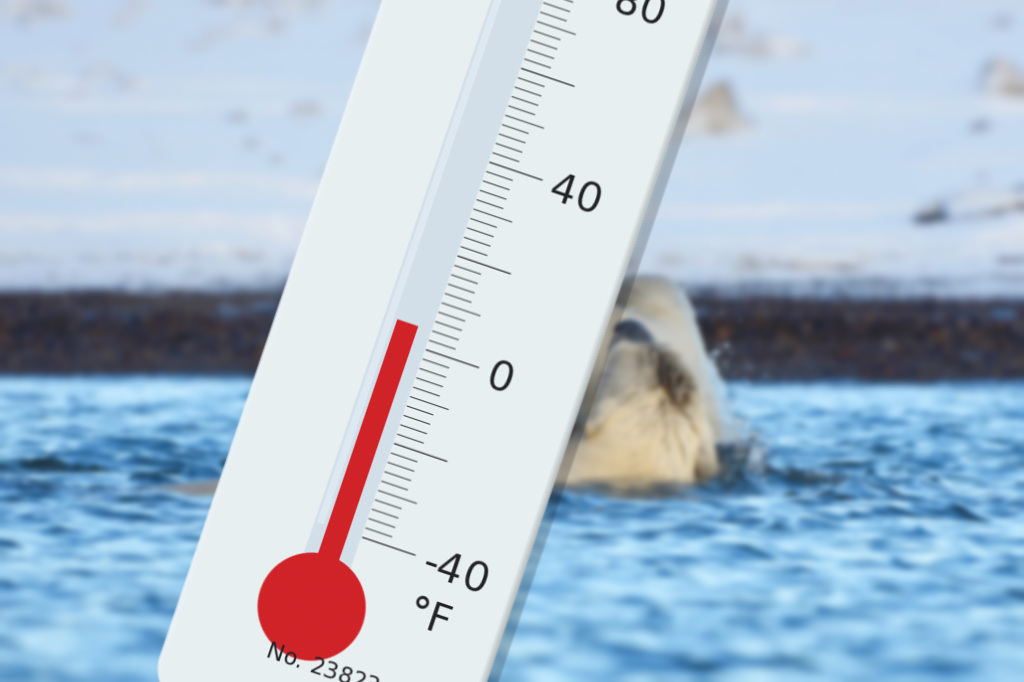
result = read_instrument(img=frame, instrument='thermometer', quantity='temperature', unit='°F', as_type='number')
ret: 4 °F
